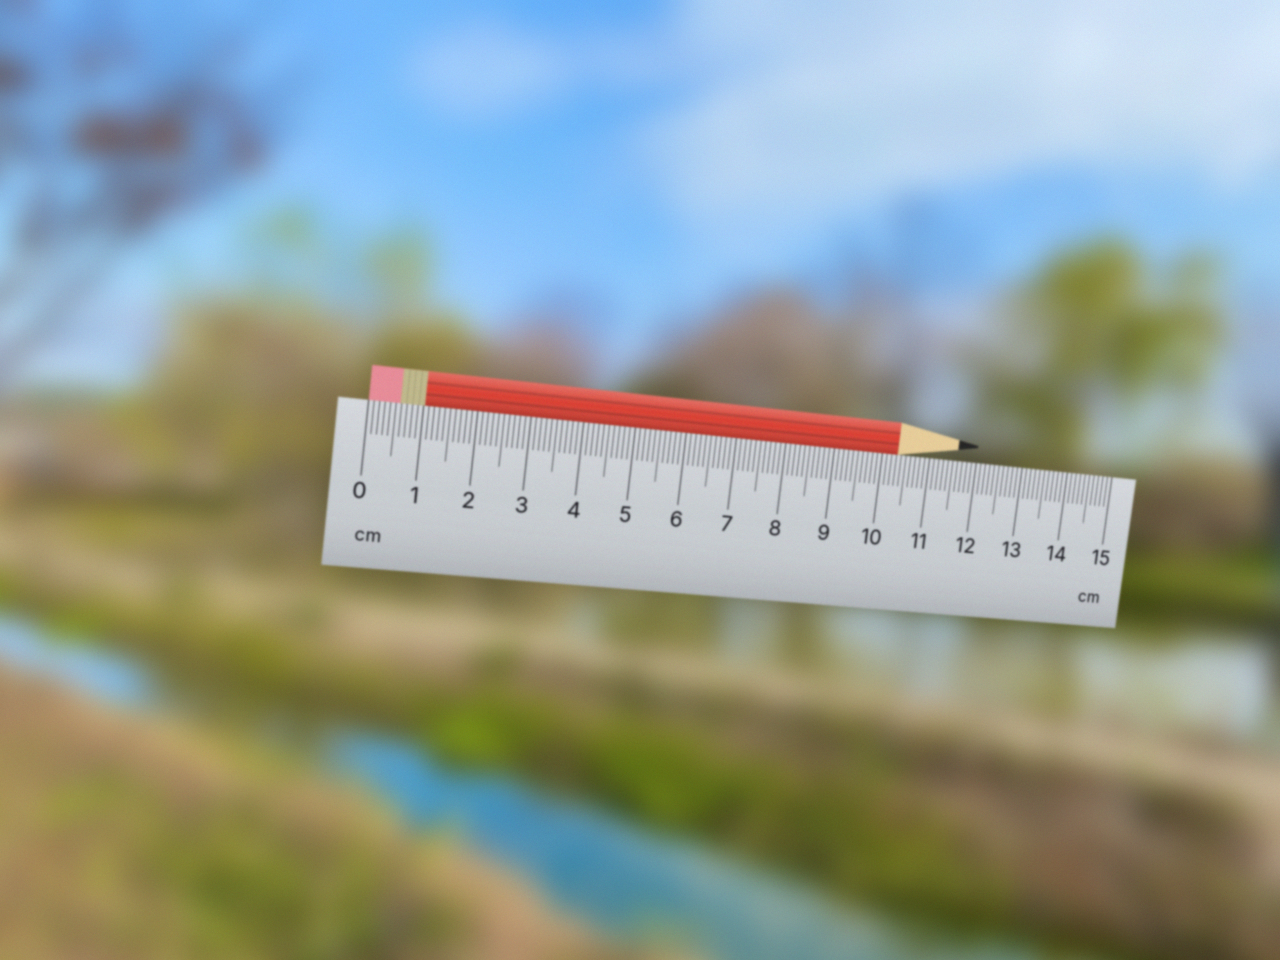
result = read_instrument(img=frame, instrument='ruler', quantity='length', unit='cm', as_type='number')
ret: 12 cm
